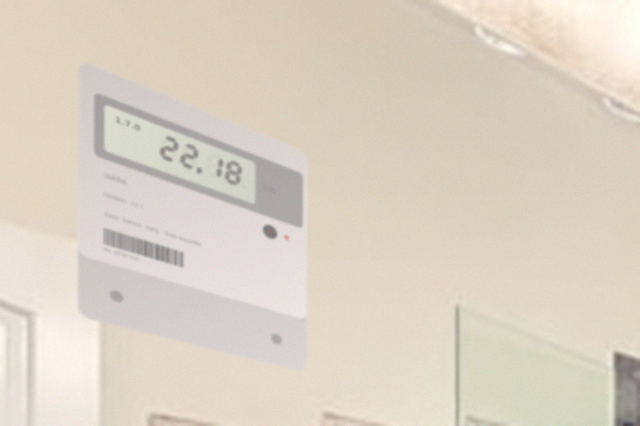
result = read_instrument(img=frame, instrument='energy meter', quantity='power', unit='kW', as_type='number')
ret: 22.18 kW
